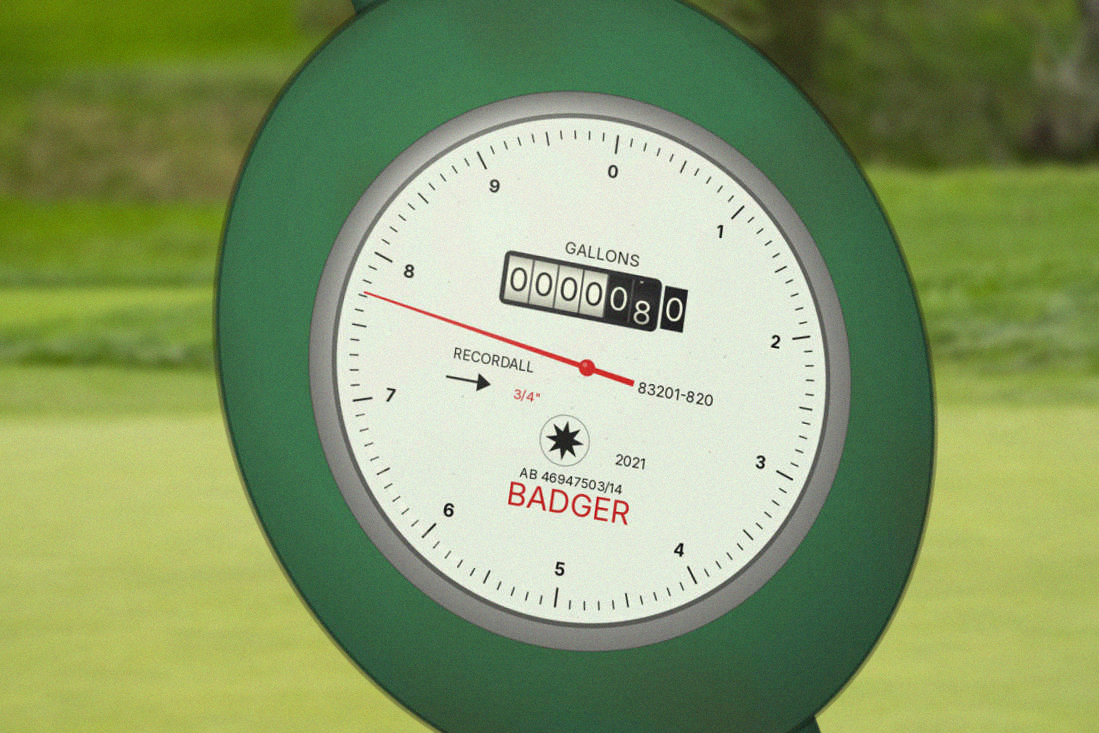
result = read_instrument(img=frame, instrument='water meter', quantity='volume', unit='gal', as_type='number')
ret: 77.7 gal
